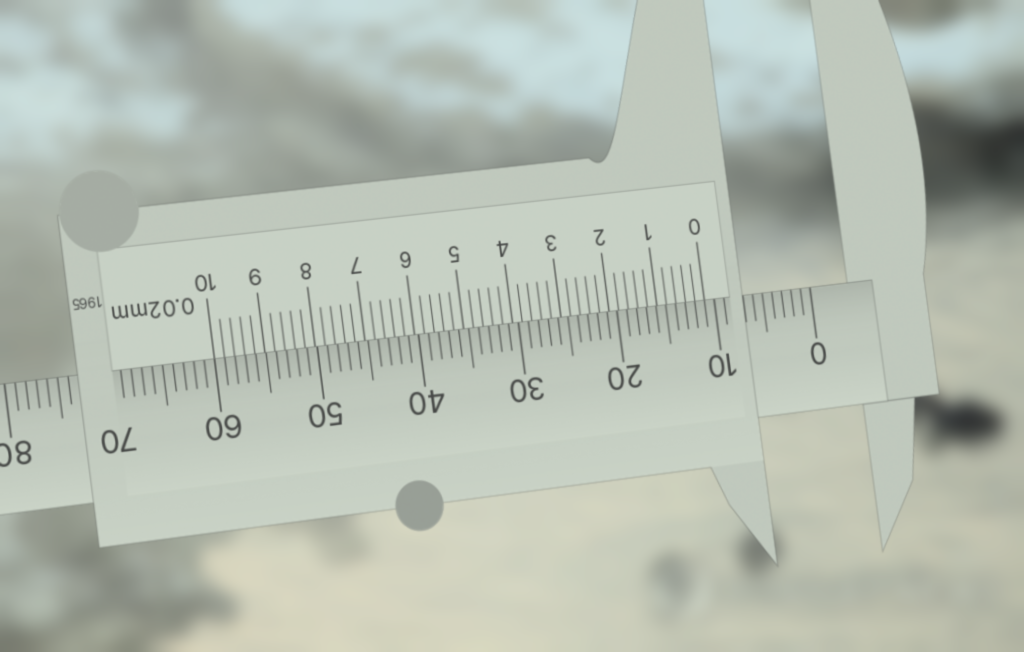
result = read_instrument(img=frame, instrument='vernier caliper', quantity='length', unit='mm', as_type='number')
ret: 11.0 mm
